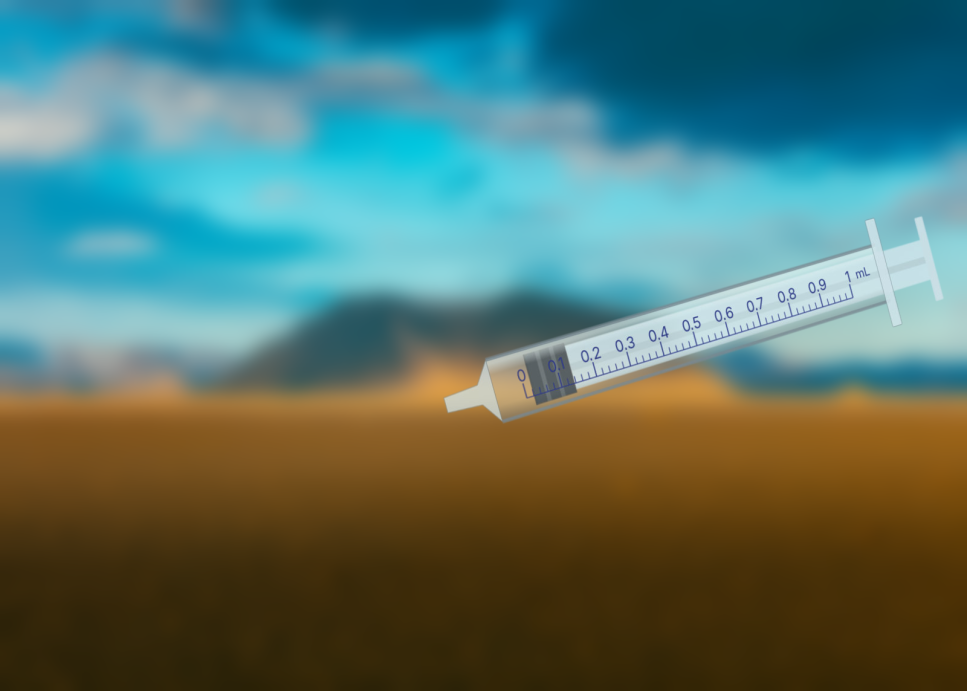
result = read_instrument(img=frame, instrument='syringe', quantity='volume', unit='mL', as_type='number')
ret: 0.02 mL
